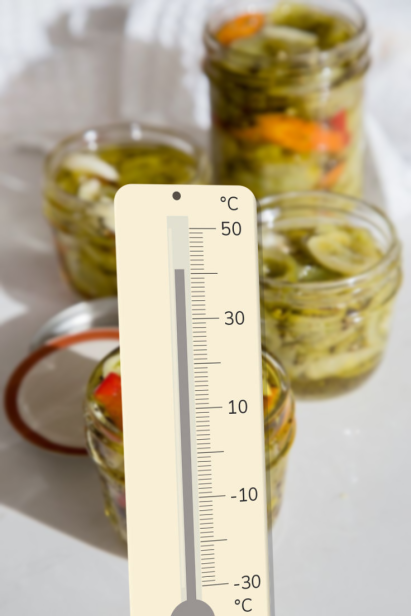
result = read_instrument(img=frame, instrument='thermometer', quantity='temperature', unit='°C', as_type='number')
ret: 41 °C
